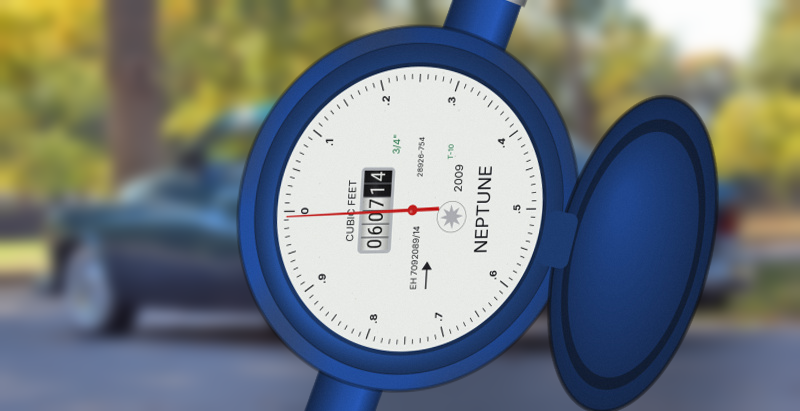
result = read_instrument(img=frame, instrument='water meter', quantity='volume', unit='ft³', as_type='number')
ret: 60713.99 ft³
